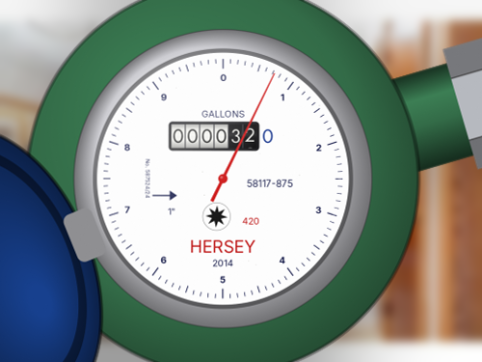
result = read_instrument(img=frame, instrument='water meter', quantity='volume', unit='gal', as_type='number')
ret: 320.7 gal
